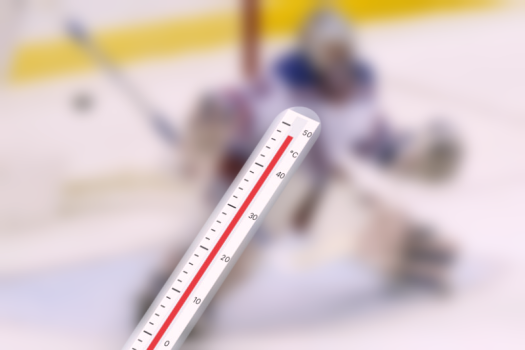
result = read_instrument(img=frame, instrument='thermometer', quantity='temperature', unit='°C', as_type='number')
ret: 48 °C
